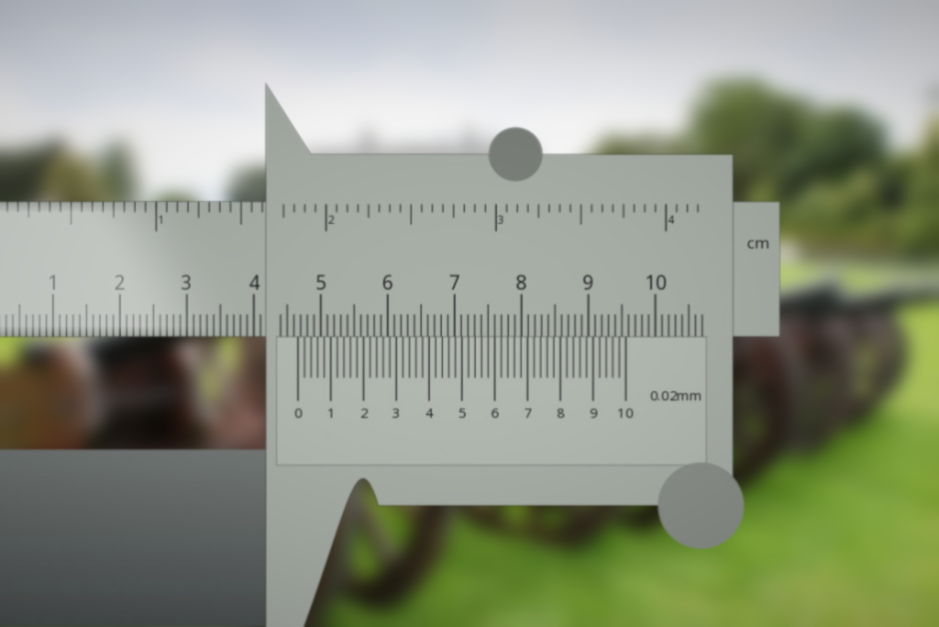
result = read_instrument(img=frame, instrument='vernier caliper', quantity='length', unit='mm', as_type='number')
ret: 46.6 mm
